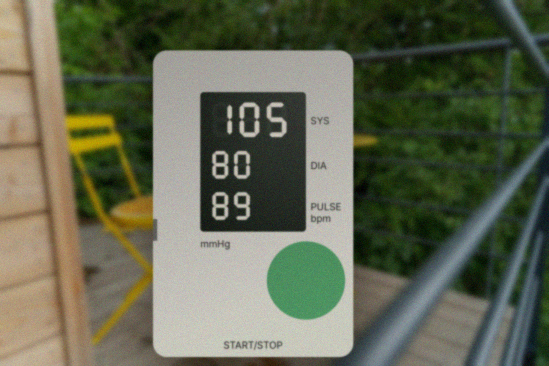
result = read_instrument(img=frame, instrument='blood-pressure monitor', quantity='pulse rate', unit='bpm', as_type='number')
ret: 89 bpm
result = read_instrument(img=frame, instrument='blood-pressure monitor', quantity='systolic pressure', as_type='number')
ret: 105 mmHg
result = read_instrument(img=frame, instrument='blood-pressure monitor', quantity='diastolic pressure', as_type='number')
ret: 80 mmHg
